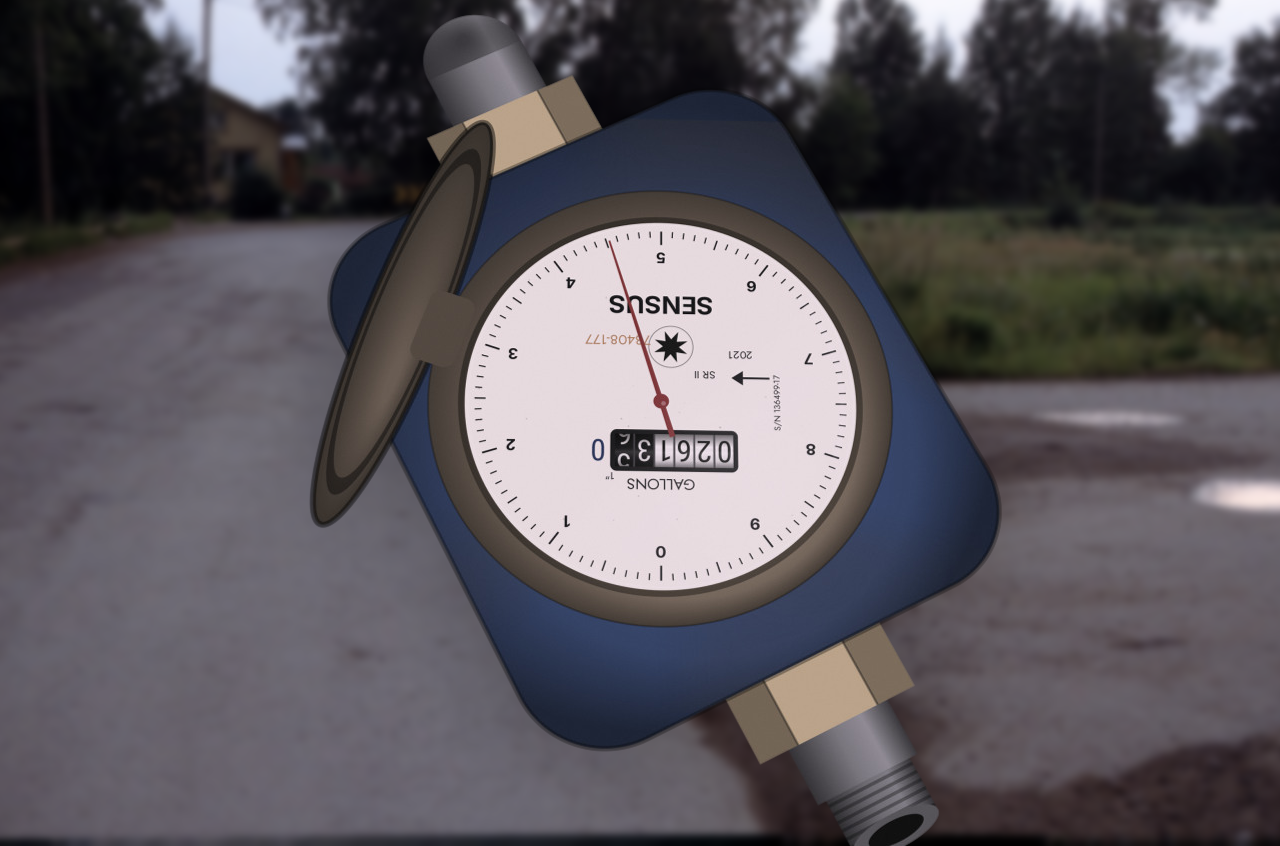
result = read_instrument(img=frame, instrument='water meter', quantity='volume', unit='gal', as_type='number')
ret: 261354.5 gal
